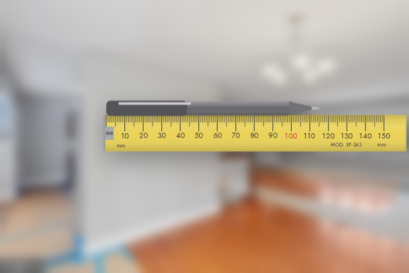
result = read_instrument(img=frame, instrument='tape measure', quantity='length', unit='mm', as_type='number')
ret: 115 mm
